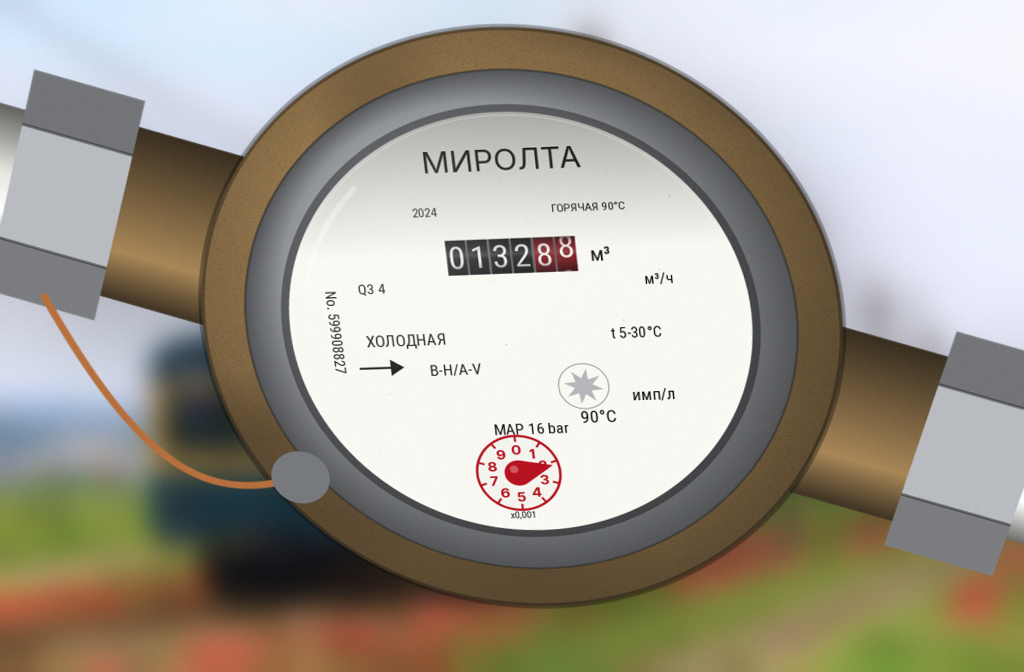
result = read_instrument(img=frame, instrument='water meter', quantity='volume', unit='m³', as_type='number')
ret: 132.882 m³
